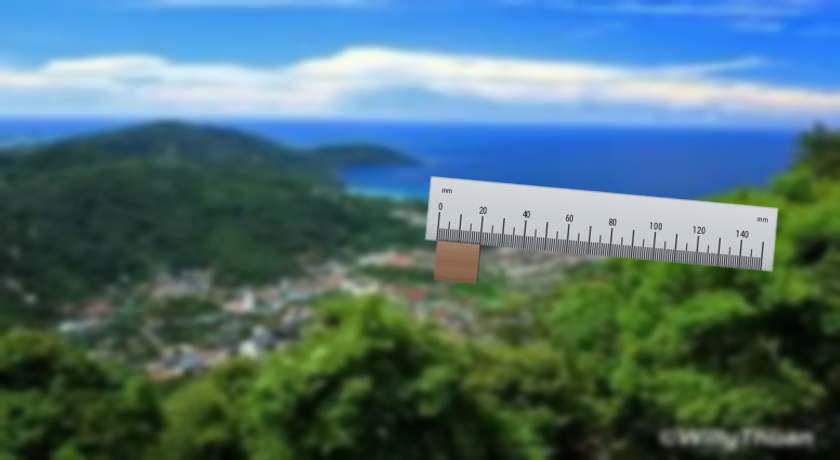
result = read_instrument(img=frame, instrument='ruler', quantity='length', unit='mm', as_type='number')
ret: 20 mm
